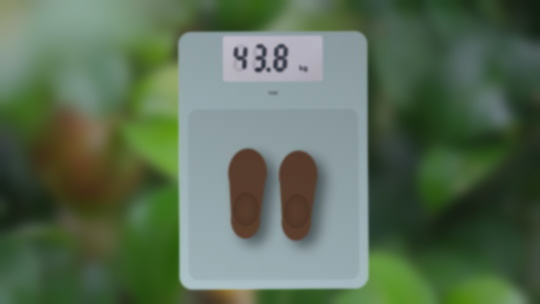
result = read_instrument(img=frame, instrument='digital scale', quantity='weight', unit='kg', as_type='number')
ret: 43.8 kg
